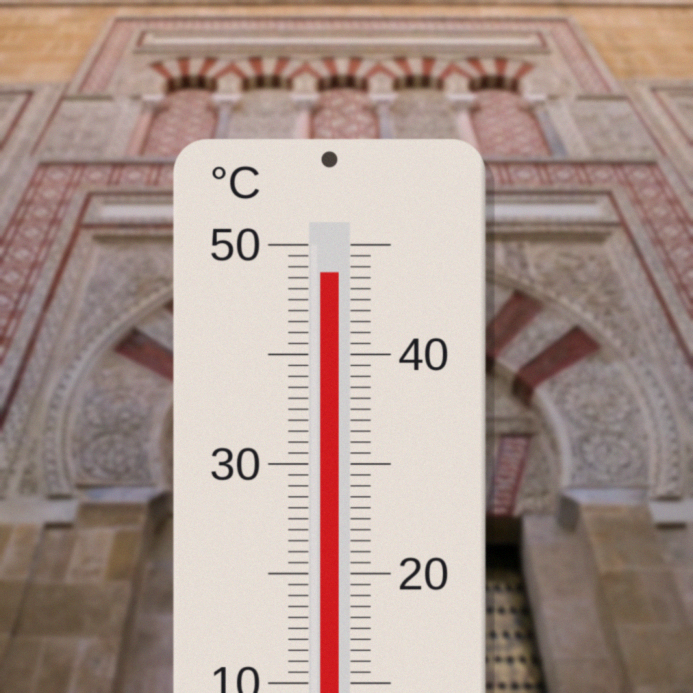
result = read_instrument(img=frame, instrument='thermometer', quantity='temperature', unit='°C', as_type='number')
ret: 47.5 °C
